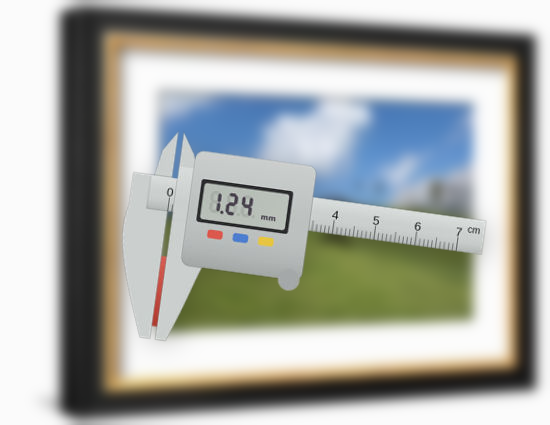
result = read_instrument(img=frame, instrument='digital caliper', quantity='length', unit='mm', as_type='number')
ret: 1.24 mm
